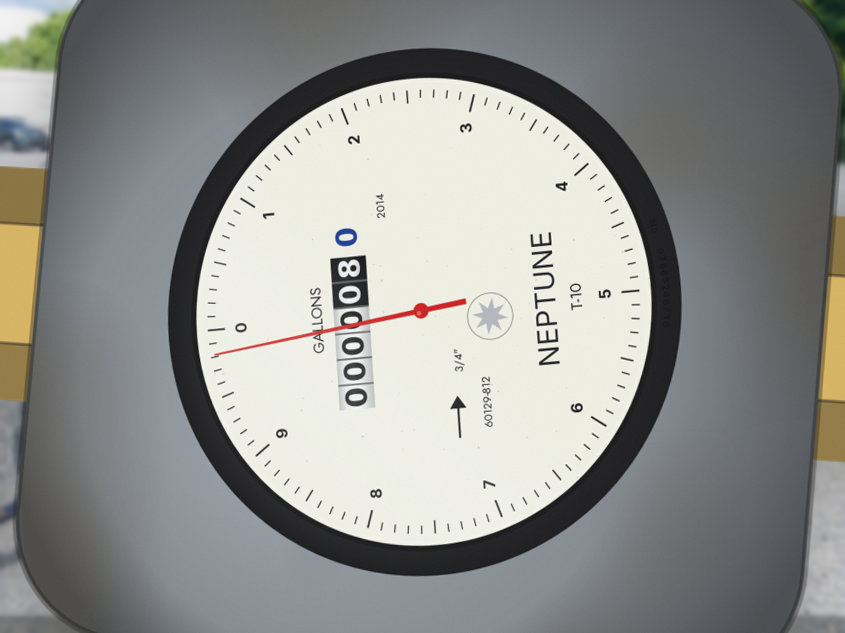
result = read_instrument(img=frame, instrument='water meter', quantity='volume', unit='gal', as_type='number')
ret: 79.8 gal
